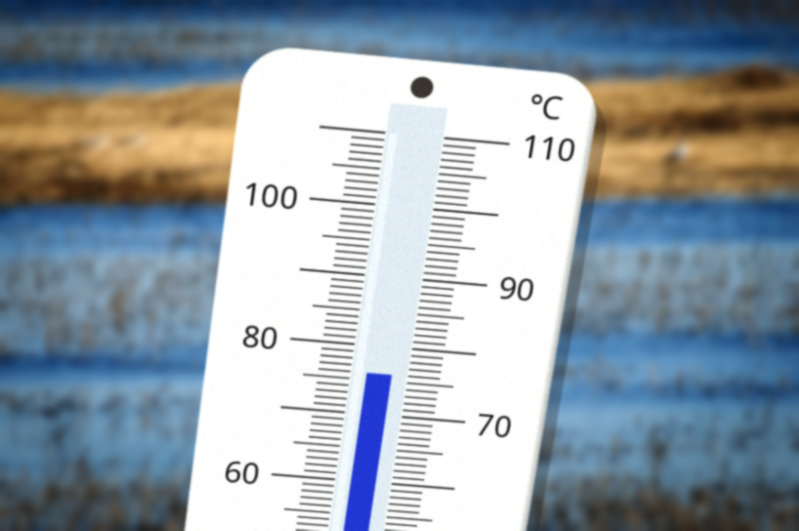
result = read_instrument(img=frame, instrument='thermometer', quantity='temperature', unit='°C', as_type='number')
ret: 76 °C
